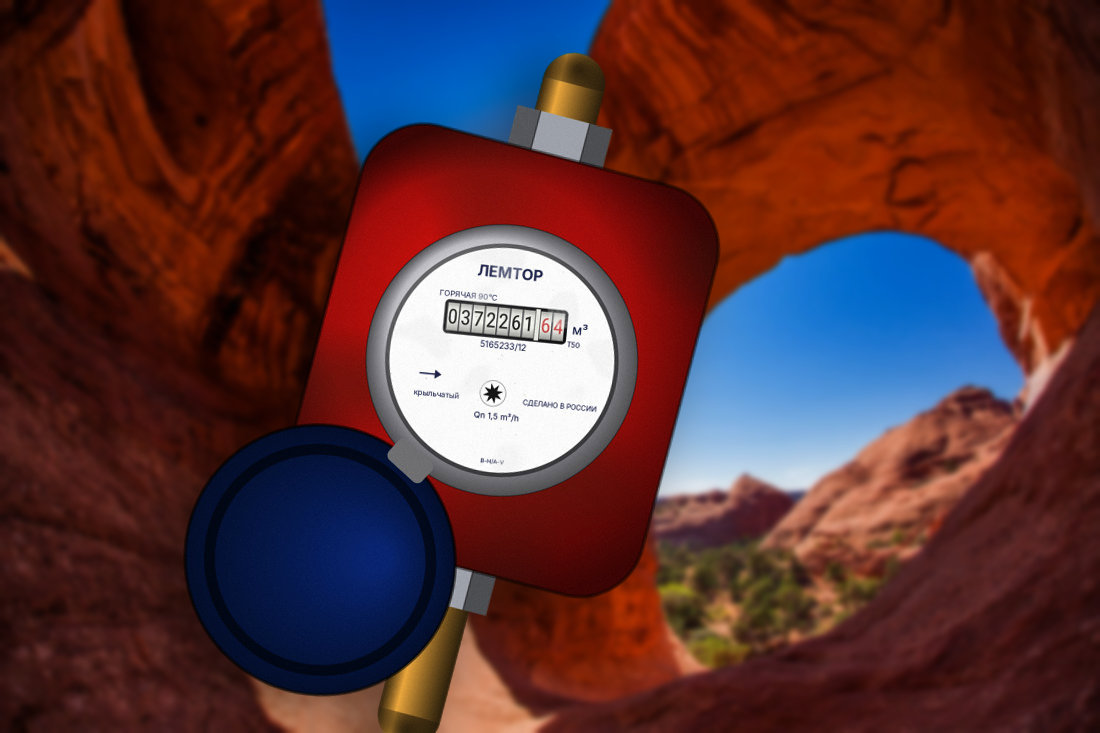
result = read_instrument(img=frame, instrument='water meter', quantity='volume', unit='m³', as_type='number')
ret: 372261.64 m³
